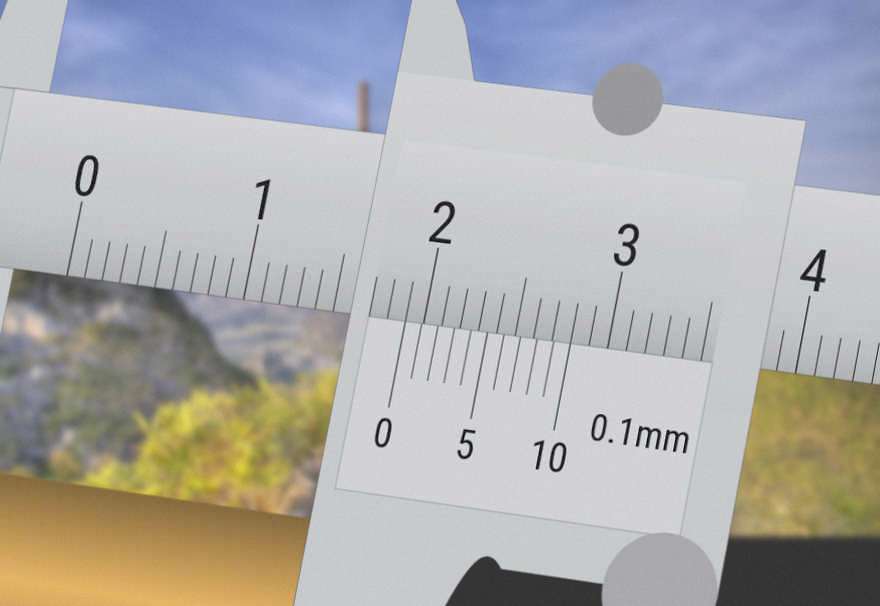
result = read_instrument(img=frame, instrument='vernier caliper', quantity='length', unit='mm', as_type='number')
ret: 19.0 mm
